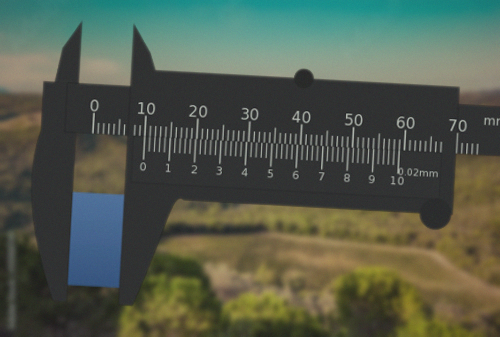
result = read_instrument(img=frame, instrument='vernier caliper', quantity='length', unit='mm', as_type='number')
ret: 10.0 mm
